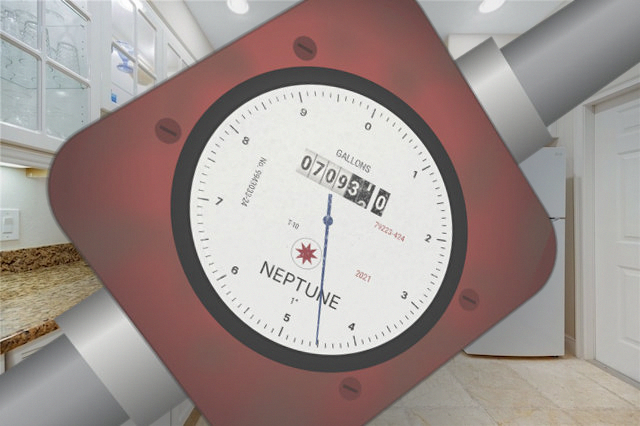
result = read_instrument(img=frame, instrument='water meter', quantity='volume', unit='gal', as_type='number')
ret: 709314.5 gal
